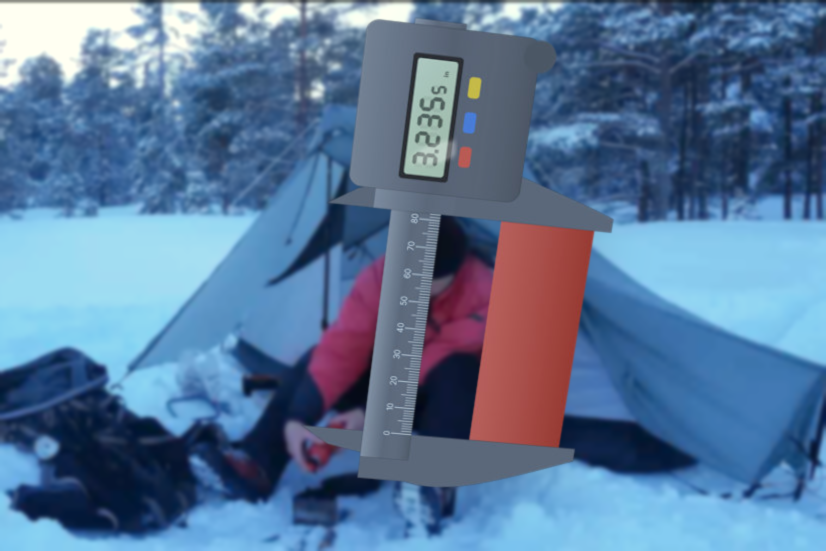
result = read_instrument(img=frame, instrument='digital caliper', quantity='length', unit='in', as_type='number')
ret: 3.2355 in
